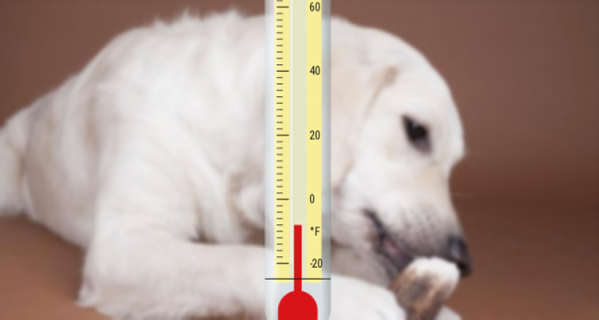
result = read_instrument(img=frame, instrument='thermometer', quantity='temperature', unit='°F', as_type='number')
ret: -8 °F
